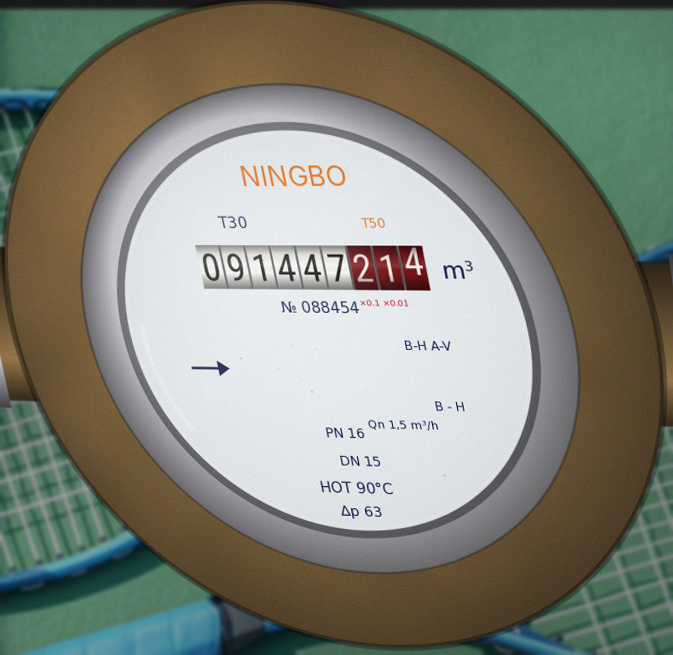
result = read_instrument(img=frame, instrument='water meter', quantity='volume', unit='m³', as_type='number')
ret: 91447.214 m³
